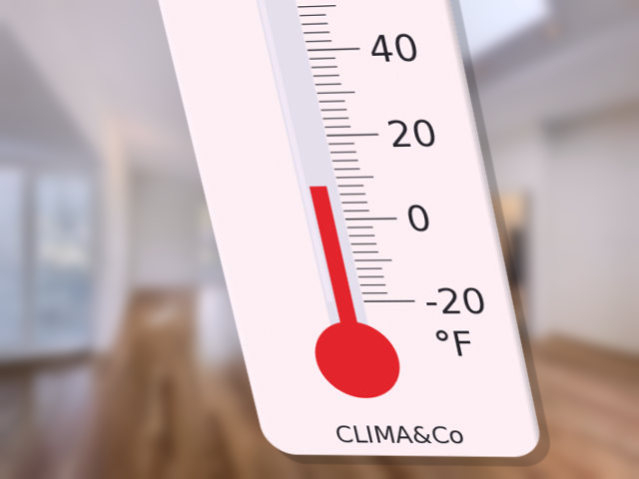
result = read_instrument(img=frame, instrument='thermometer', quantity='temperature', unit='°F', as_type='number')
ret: 8 °F
